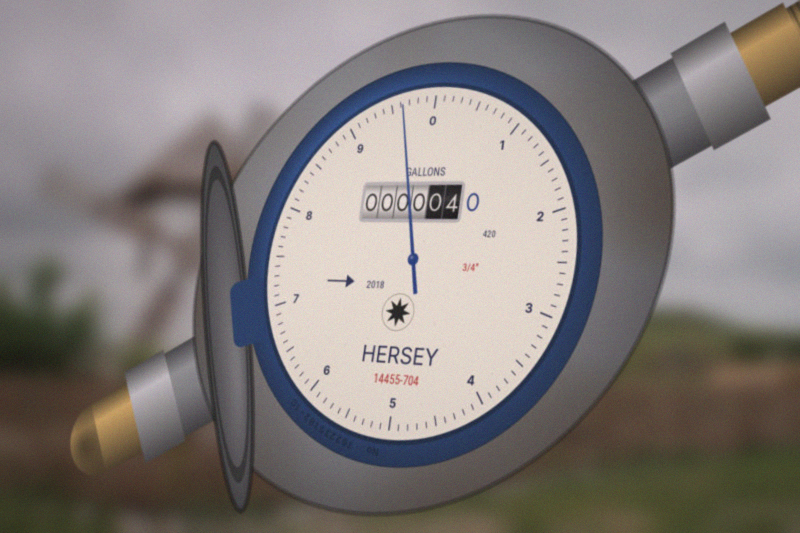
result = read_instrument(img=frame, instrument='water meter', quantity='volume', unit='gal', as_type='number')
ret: 39.6 gal
